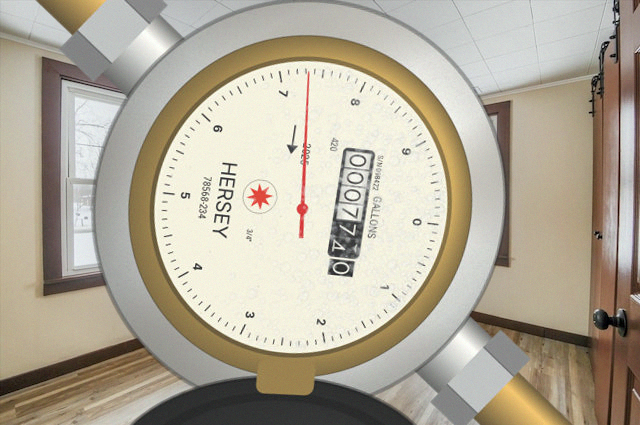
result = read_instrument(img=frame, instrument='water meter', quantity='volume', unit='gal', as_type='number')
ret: 7737.3 gal
